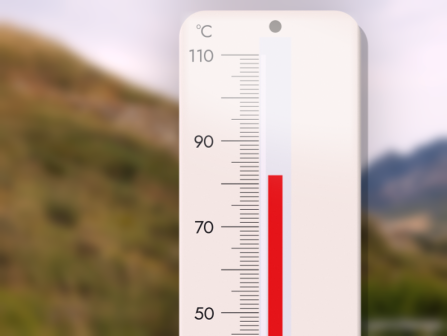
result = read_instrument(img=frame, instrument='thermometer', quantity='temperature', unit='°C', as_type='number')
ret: 82 °C
